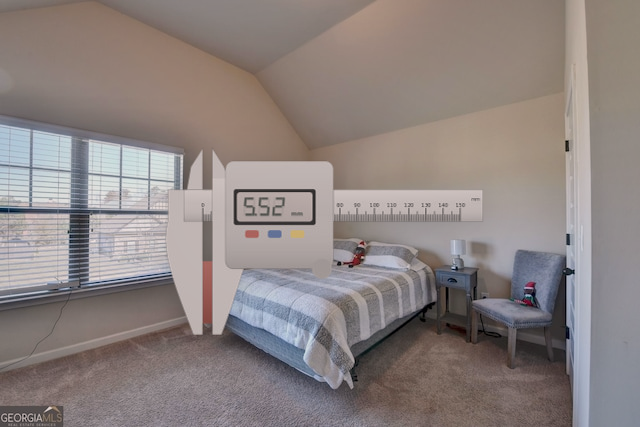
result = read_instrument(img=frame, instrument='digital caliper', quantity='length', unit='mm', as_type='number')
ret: 5.52 mm
